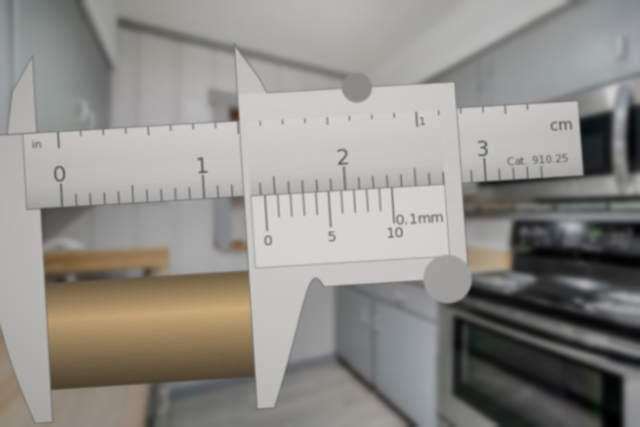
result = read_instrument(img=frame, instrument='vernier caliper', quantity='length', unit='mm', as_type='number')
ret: 14.3 mm
